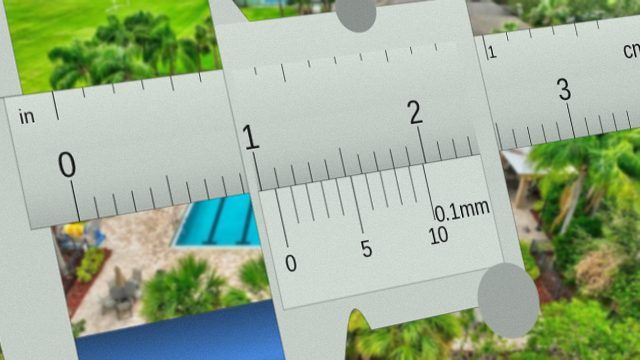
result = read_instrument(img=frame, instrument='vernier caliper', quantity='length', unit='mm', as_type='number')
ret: 10.8 mm
